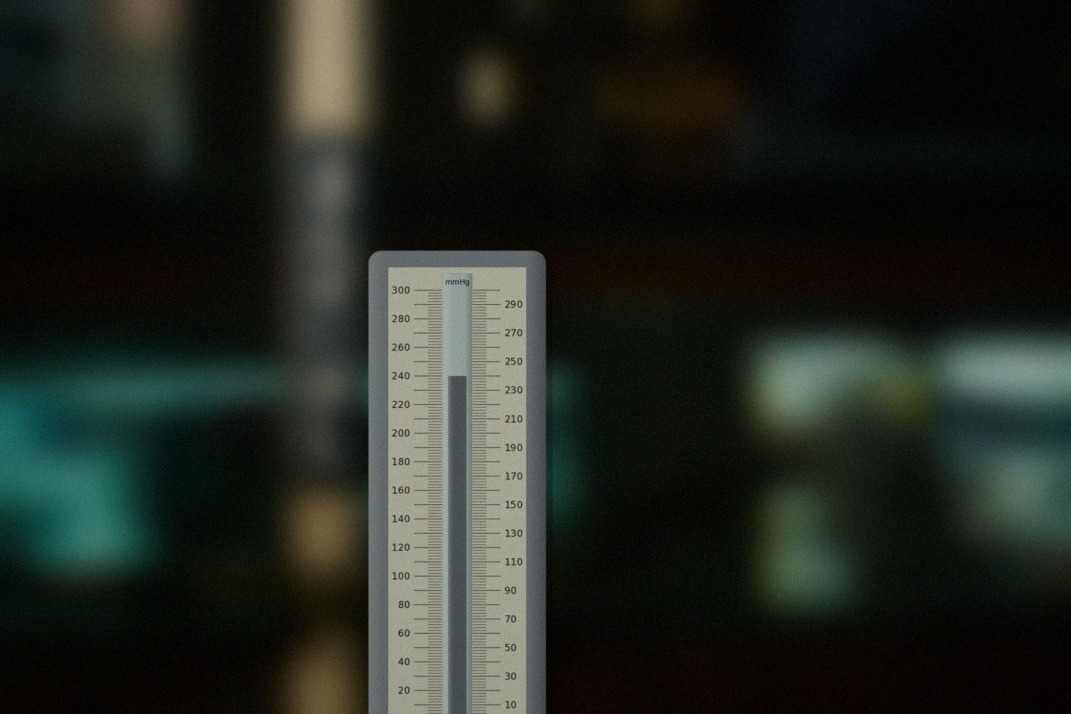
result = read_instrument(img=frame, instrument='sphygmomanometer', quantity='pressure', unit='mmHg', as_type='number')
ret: 240 mmHg
